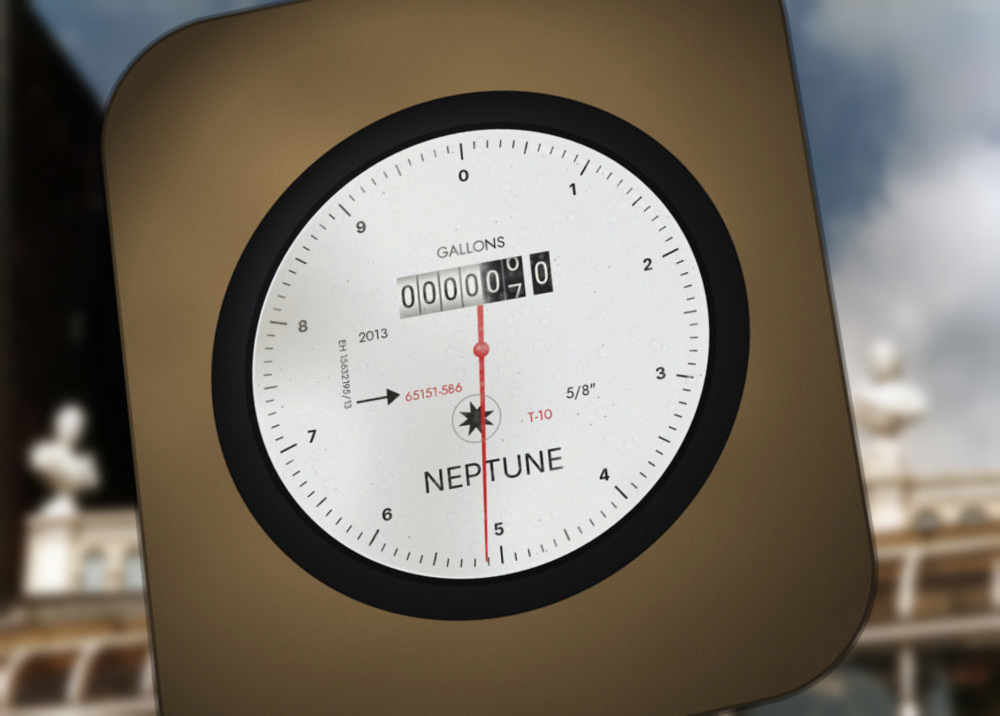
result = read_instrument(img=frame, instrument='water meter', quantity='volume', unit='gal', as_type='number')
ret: 65.1 gal
